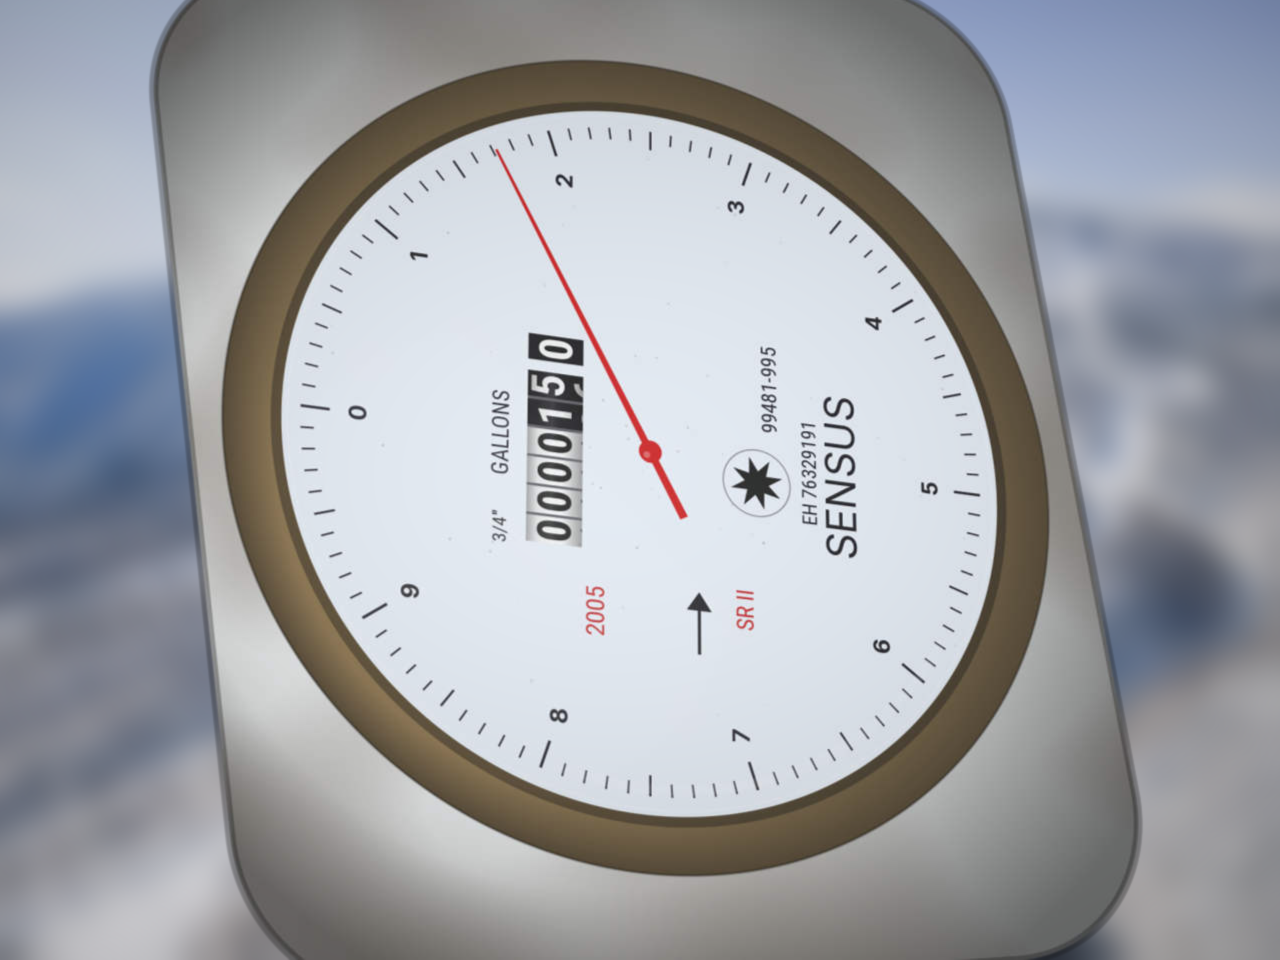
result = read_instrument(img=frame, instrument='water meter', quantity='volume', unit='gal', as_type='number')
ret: 151.7 gal
